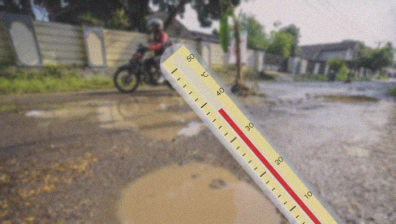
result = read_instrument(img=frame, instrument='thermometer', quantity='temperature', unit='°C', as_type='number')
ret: 37 °C
